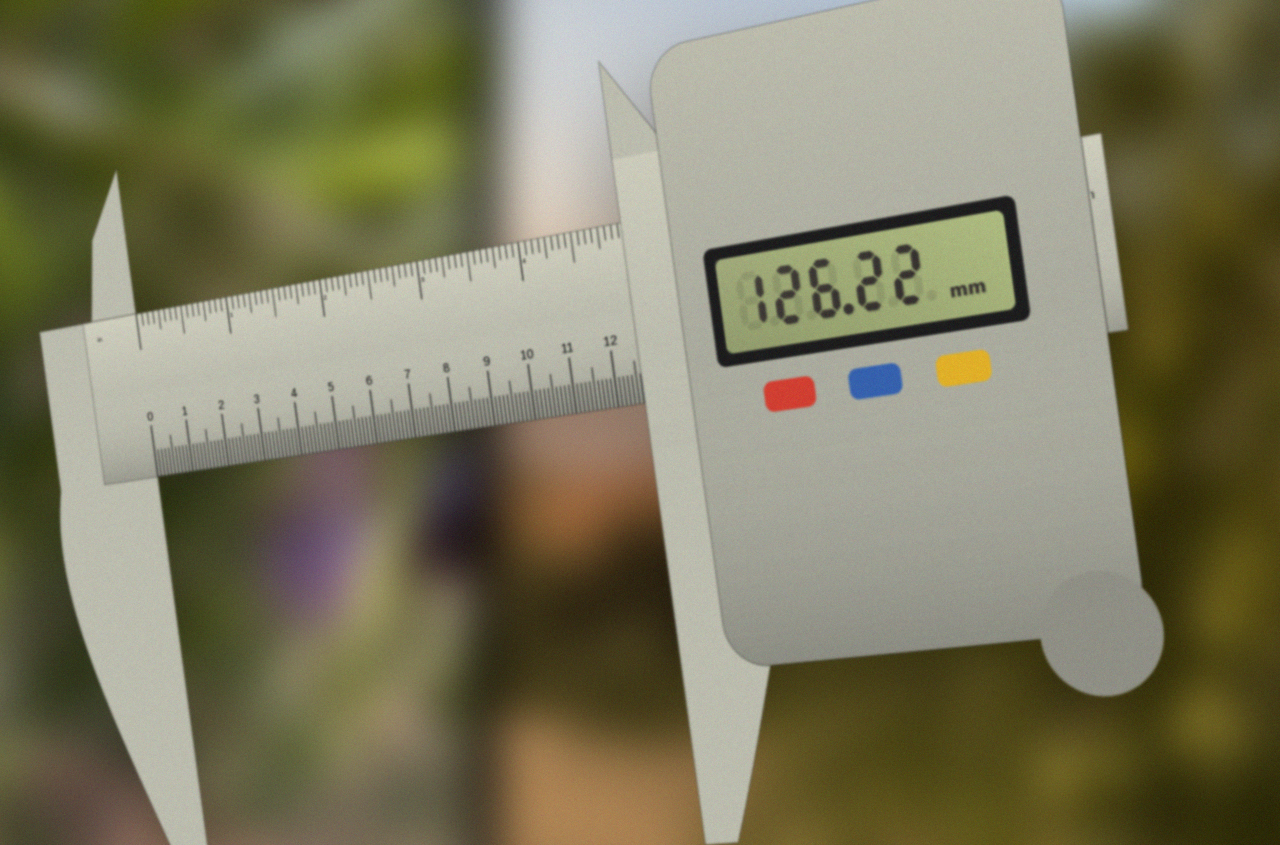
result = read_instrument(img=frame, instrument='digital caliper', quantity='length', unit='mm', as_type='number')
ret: 126.22 mm
